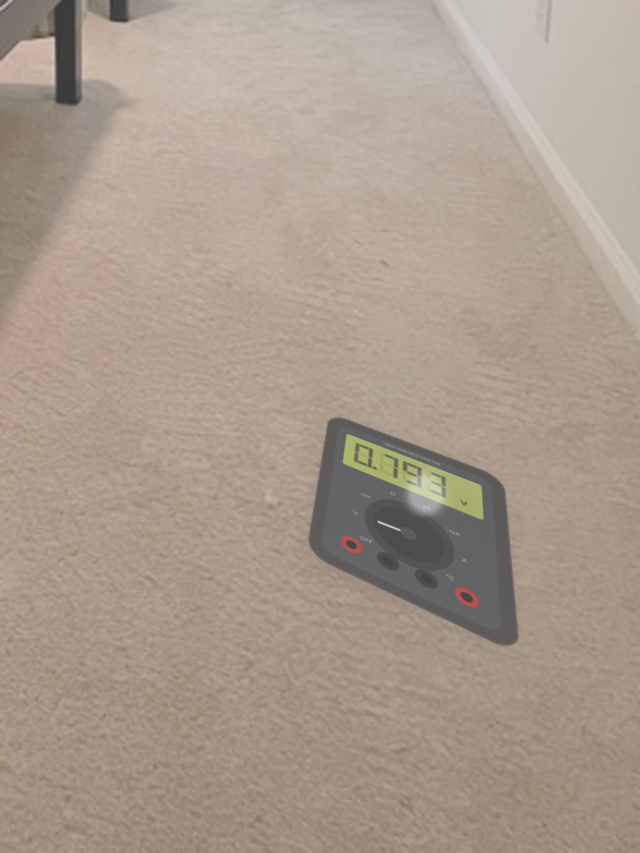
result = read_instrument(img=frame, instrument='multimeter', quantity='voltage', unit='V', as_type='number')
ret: 0.793 V
